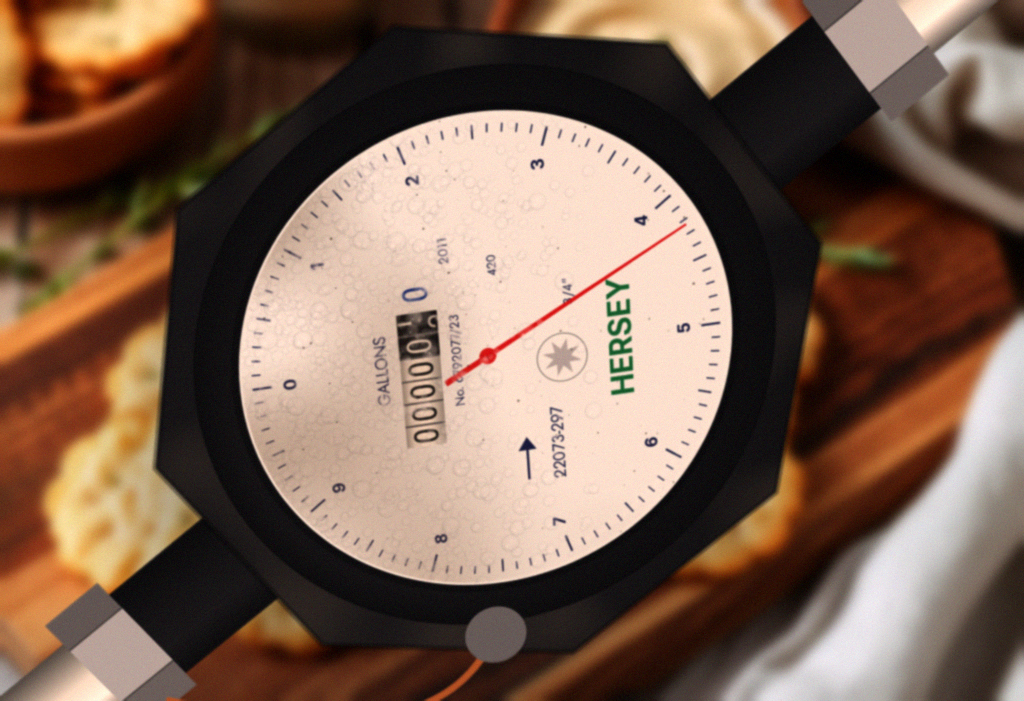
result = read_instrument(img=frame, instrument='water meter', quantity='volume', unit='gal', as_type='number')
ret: 14.2 gal
